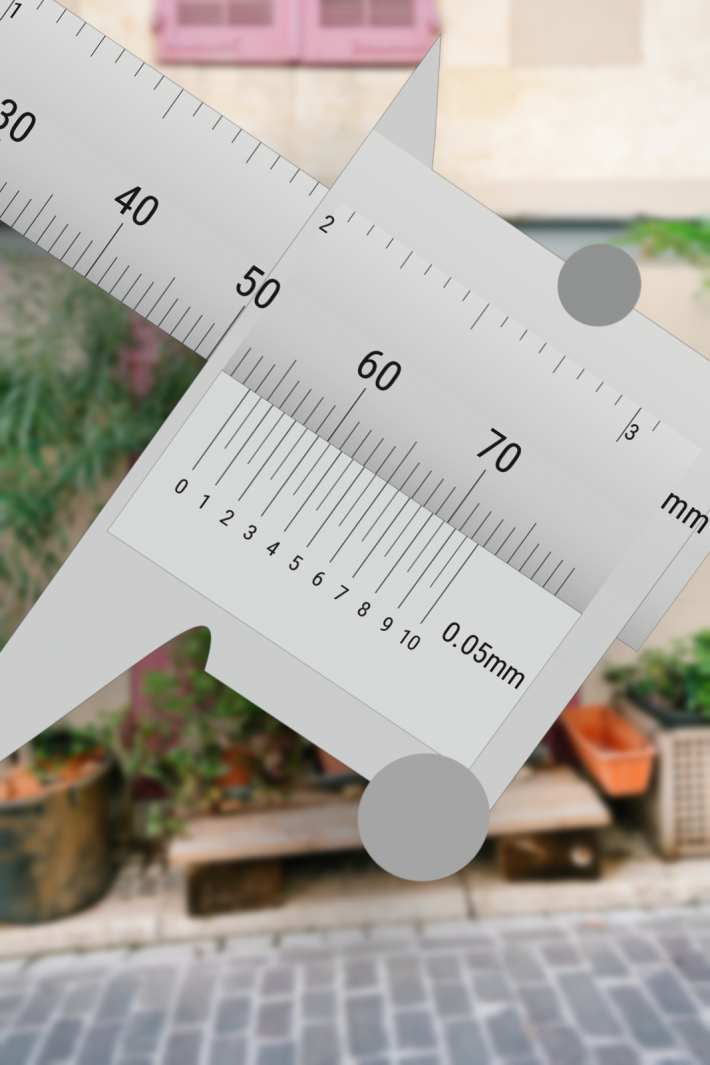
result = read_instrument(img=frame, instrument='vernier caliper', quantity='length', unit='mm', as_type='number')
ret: 53.6 mm
